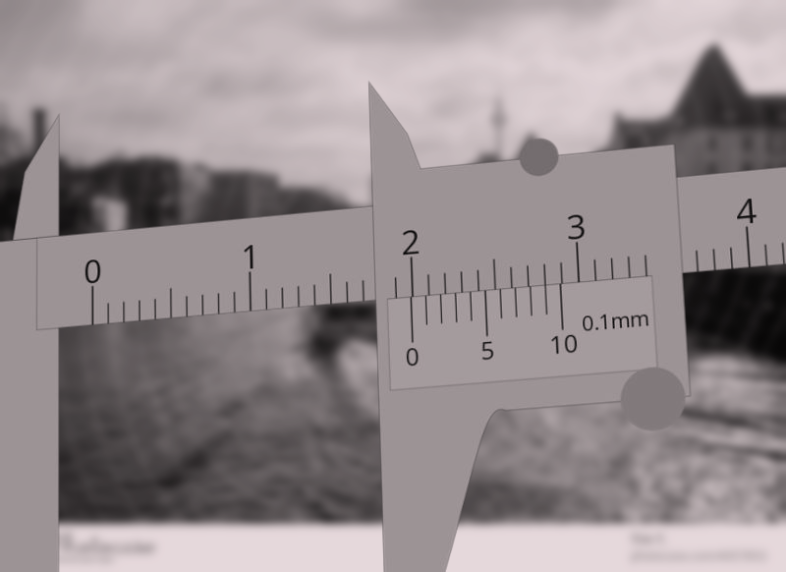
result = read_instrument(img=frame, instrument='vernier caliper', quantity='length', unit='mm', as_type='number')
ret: 19.9 mm
